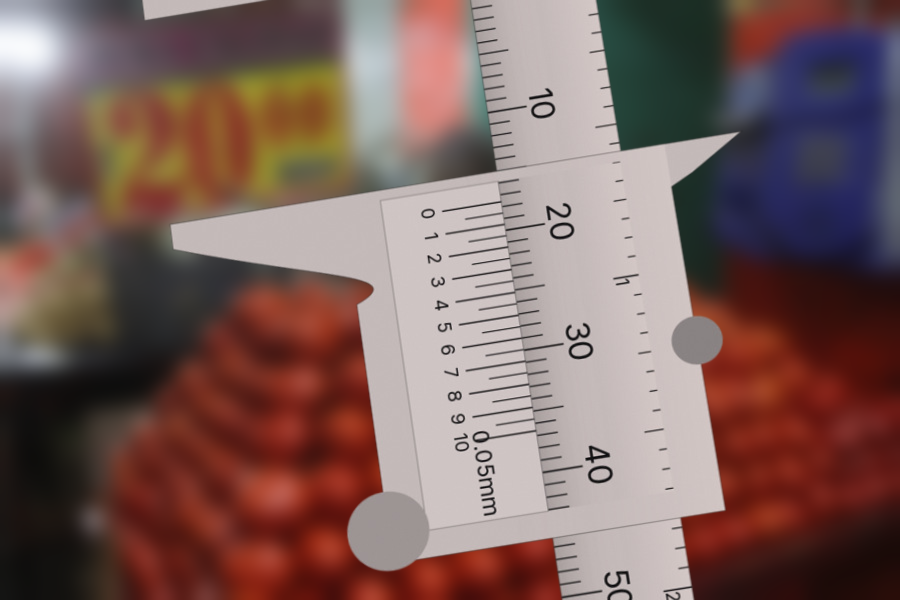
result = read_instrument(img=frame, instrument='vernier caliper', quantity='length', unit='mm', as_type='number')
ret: 17.6 mm
